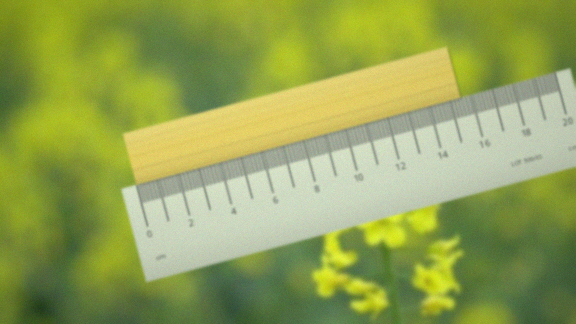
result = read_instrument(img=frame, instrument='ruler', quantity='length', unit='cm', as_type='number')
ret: 15.5 cm
